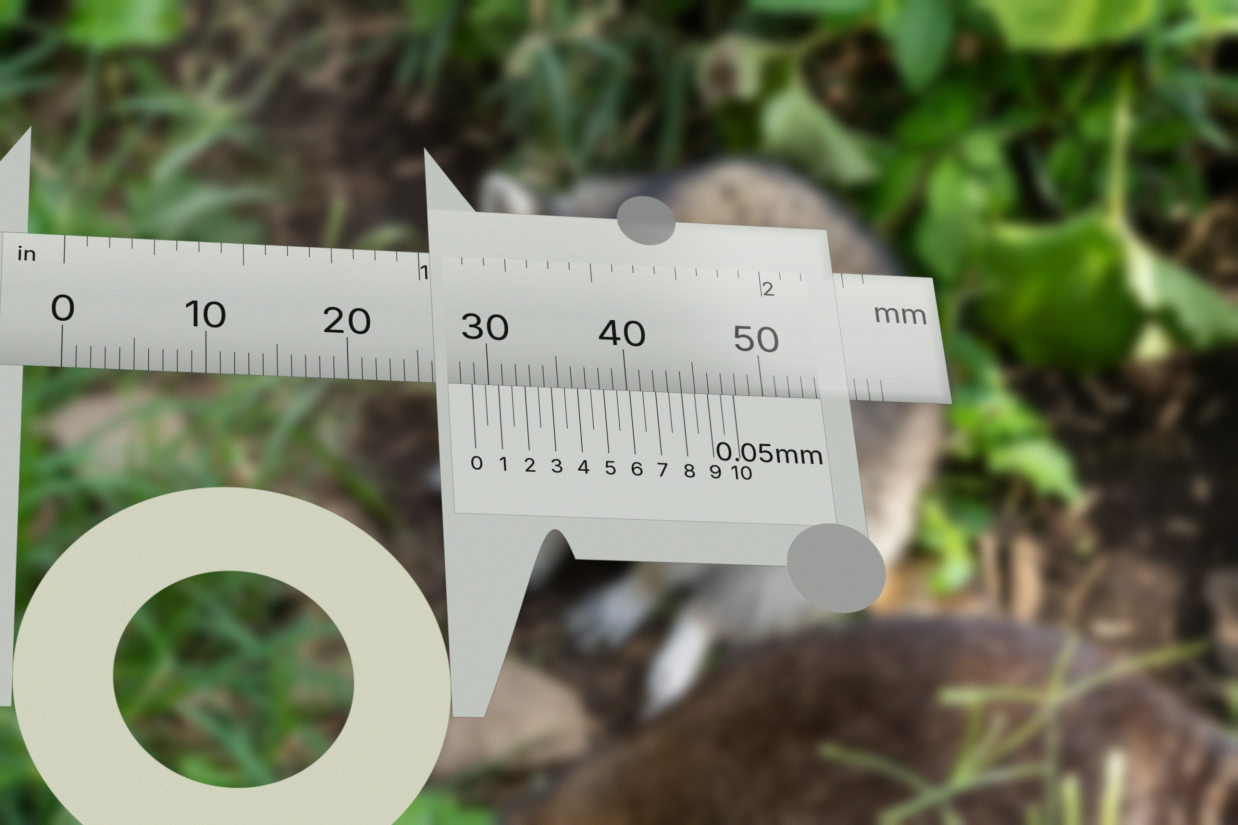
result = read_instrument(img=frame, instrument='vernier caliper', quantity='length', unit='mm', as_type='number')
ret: 28.8 mm
